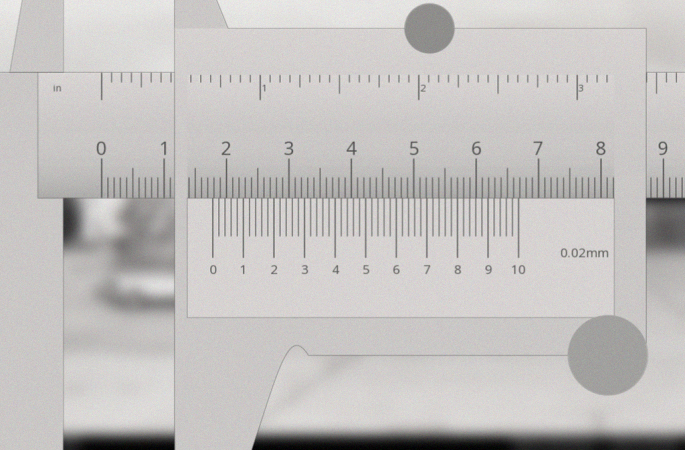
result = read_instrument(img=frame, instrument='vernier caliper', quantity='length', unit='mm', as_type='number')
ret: 17.8 mm
